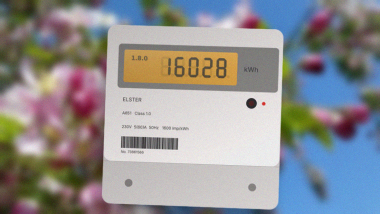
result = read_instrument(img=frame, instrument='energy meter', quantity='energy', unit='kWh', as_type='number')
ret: 16028 kWh
